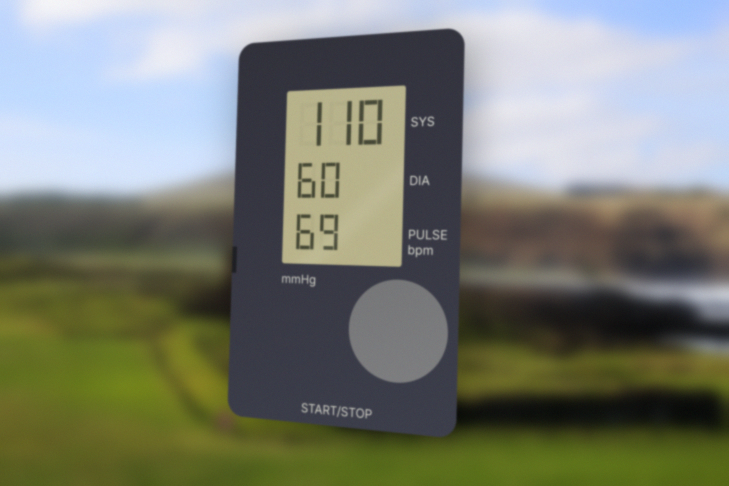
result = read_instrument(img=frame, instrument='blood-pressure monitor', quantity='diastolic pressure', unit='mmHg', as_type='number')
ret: 60 mmHg
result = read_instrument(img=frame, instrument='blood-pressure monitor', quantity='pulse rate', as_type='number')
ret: 69 bpm
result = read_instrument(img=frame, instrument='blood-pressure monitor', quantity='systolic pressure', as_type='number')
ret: 110 mmHg
